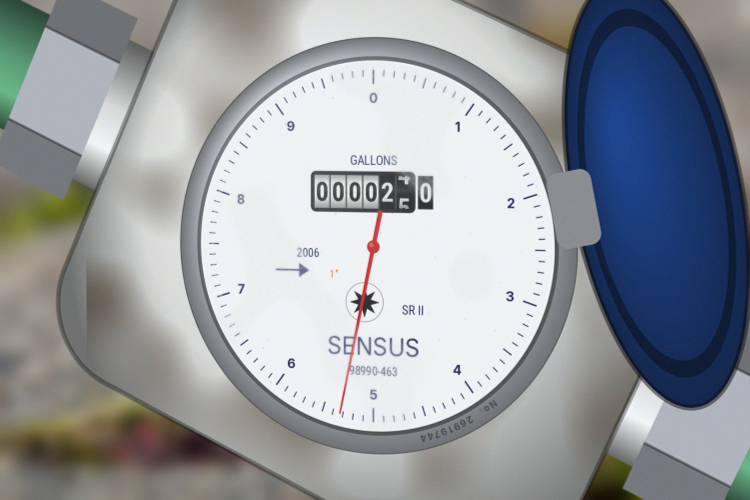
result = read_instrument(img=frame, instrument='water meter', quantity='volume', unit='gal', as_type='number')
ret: 245.3 gal
